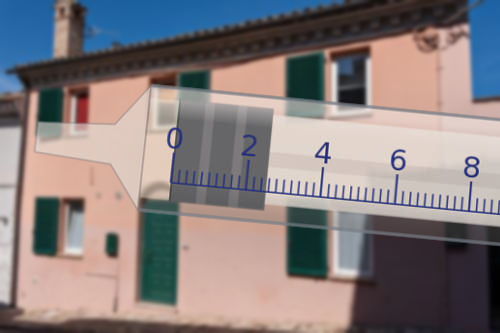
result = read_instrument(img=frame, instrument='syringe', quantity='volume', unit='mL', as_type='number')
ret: 0 mL
